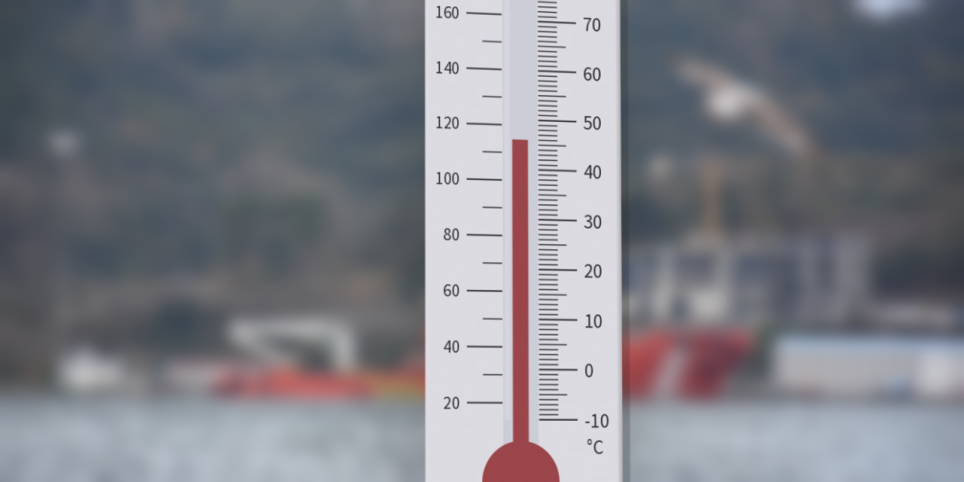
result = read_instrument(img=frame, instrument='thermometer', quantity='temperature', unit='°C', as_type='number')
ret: 46 °C
